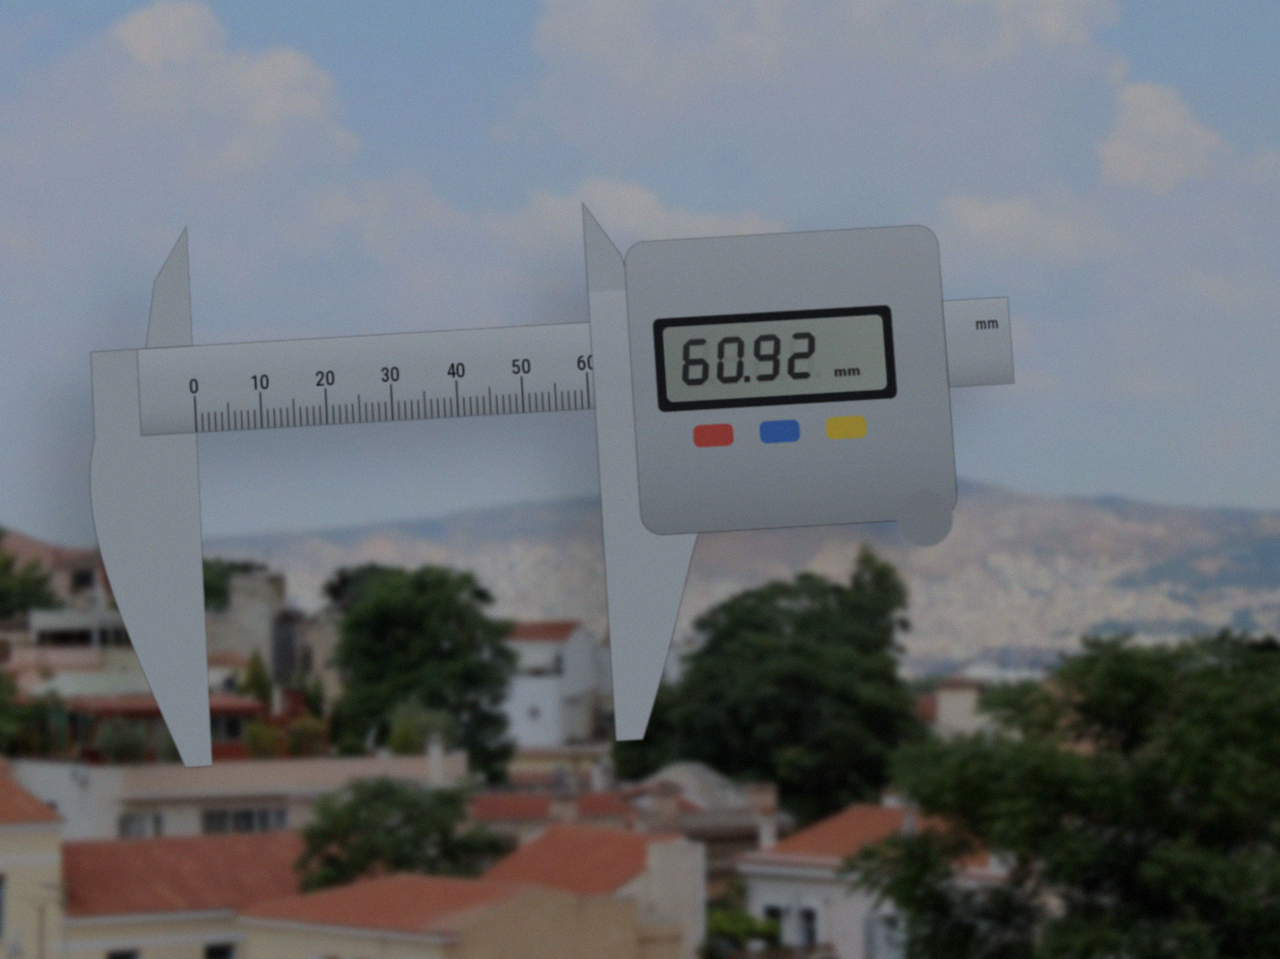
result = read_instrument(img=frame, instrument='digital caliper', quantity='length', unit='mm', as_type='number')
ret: 60.92 mm
